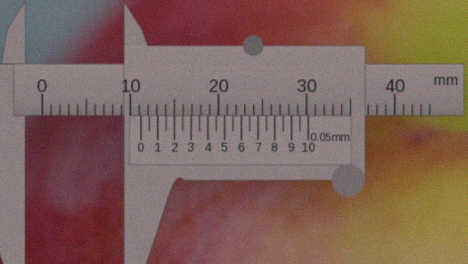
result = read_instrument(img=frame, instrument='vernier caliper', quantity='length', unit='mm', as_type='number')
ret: 11.2 mm
